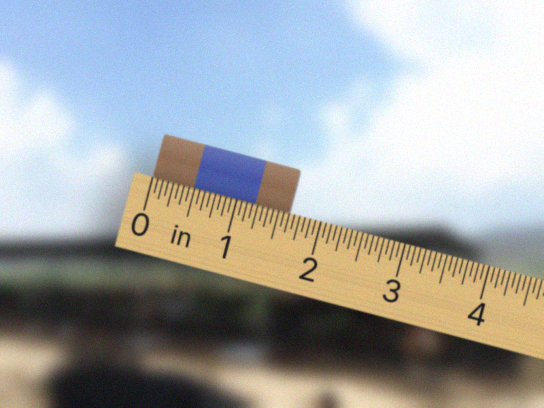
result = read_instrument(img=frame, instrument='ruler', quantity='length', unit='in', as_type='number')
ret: 1.625 in
